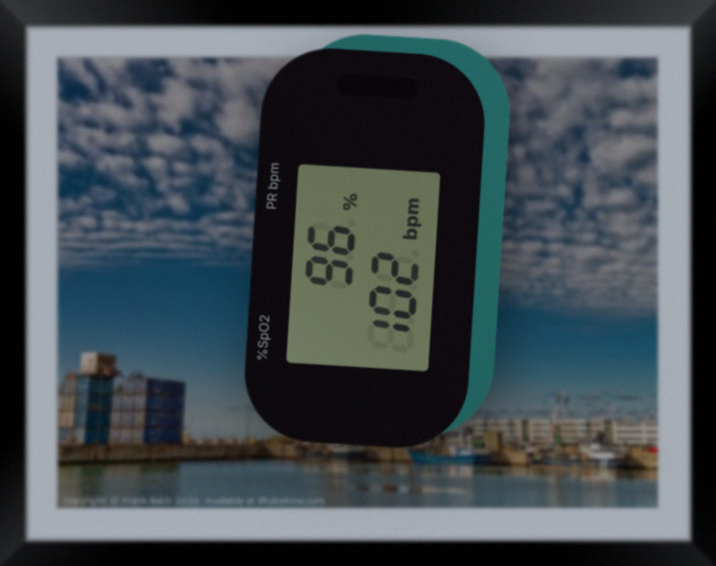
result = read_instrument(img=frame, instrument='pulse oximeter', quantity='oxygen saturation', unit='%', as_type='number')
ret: 96 %
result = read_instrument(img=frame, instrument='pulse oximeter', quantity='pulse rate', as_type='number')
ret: 102 bpm
